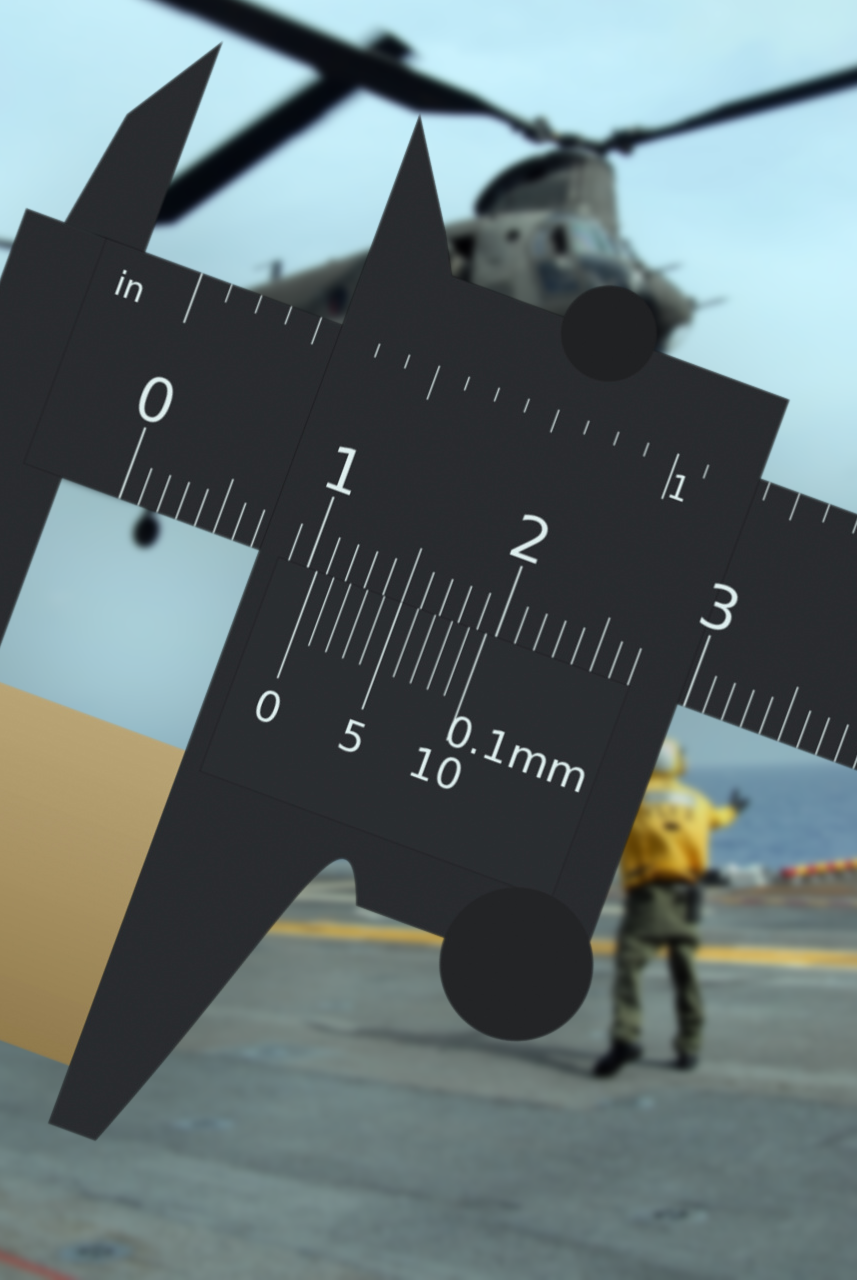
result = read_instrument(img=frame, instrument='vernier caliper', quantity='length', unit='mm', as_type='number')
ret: 10.5 mm
